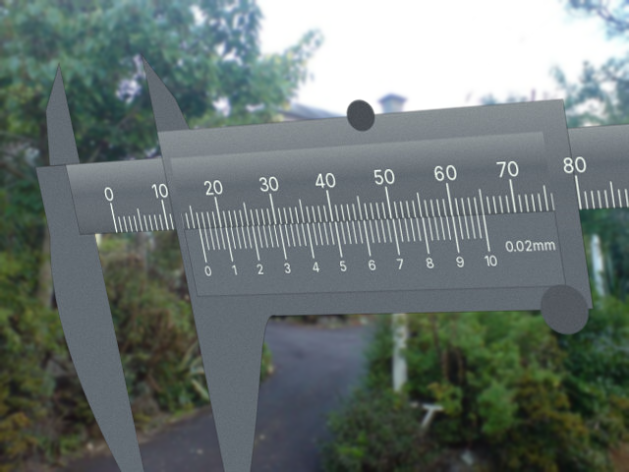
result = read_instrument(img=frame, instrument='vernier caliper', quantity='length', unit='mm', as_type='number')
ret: 16.0 mm
